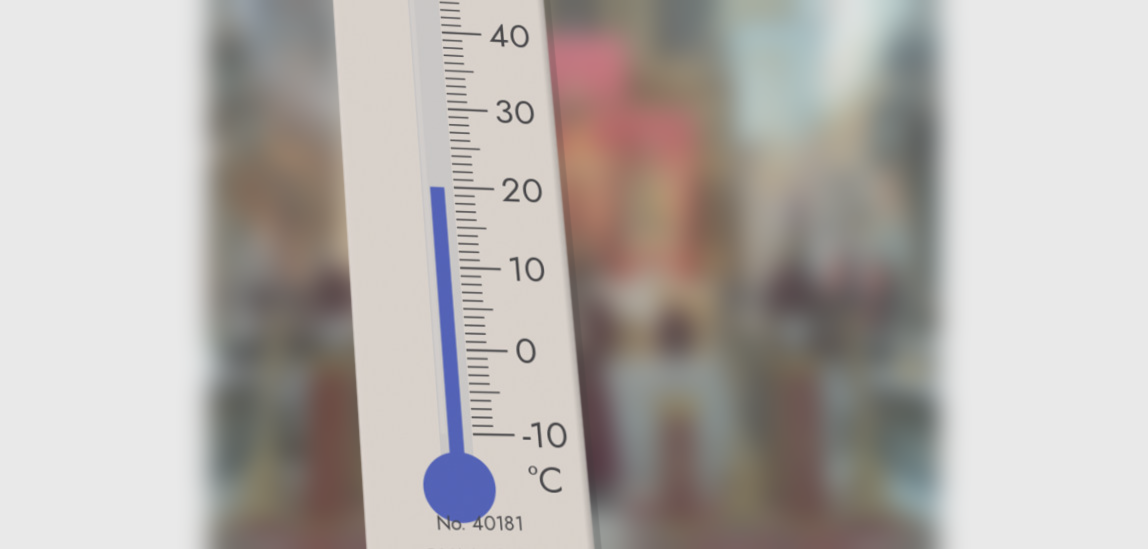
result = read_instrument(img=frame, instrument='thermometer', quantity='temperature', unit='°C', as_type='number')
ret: 20 °C
